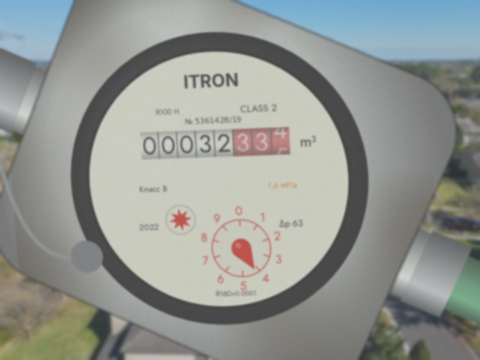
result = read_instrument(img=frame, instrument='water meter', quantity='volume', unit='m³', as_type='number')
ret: 32.3344 m³
